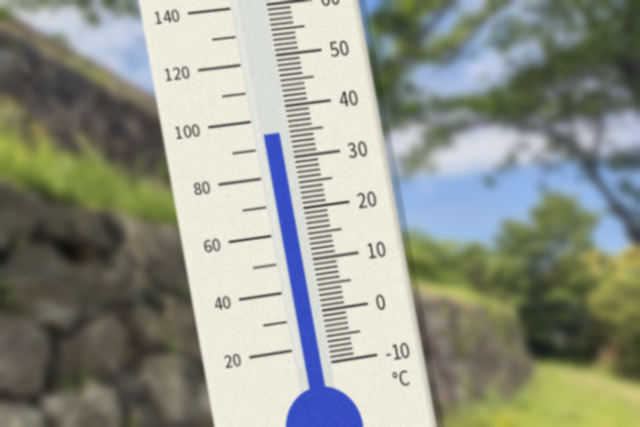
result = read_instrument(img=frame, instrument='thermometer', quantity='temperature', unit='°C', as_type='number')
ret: 35 °C
